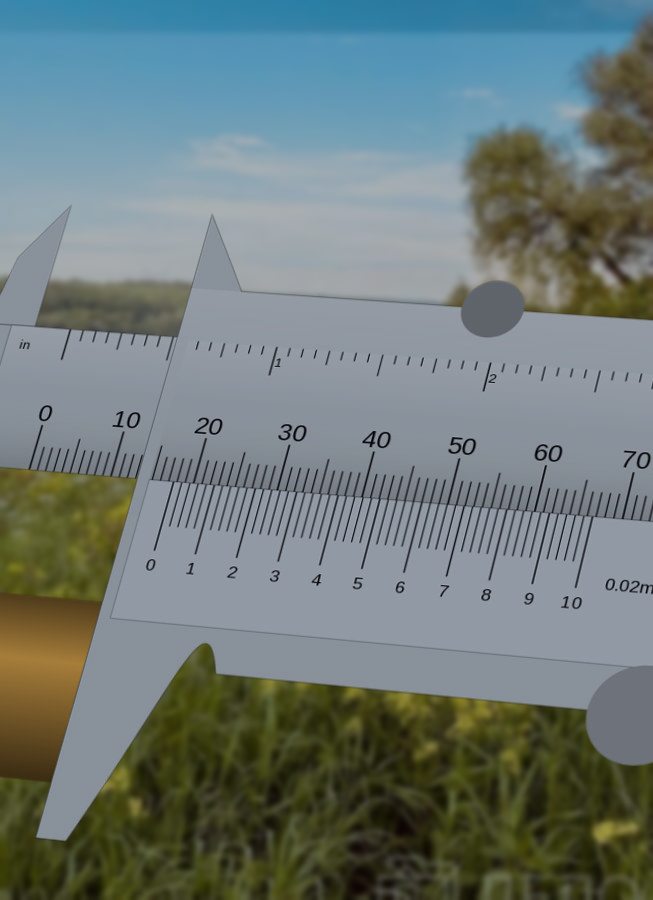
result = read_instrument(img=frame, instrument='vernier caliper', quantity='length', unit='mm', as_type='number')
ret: 17.6 mm
